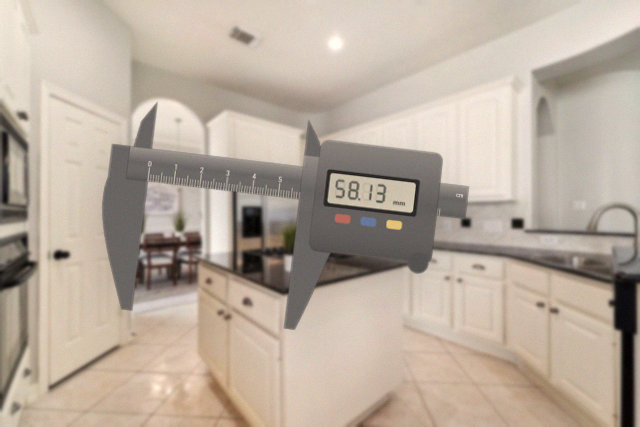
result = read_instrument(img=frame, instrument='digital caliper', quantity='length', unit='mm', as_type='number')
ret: 58.13 mm
